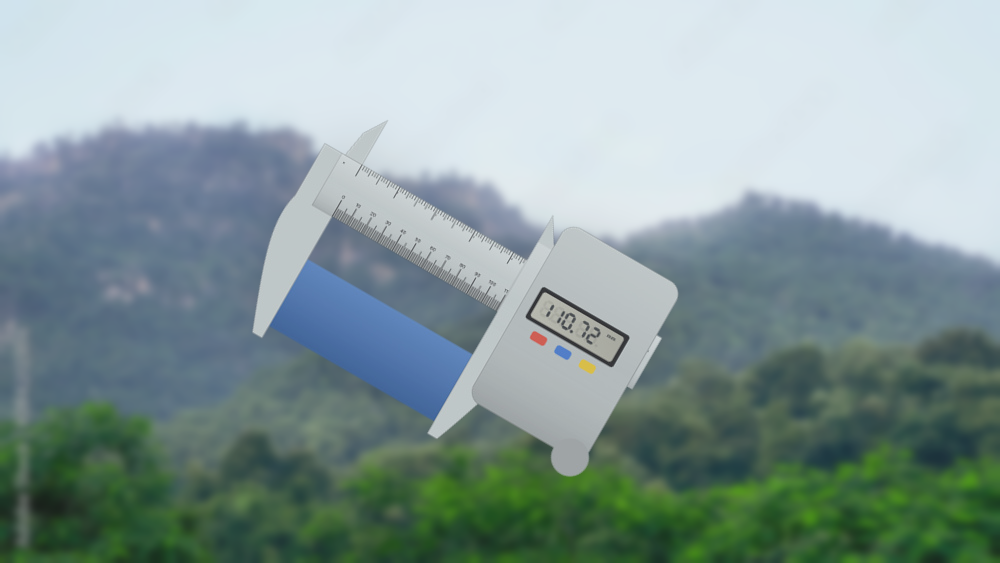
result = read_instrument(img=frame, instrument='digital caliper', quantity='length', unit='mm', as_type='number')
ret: 110.72 mm
